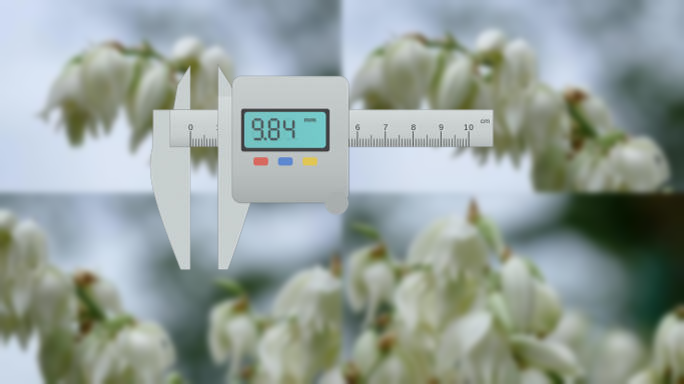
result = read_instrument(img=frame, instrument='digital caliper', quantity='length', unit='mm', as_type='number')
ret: 9.84 mm
